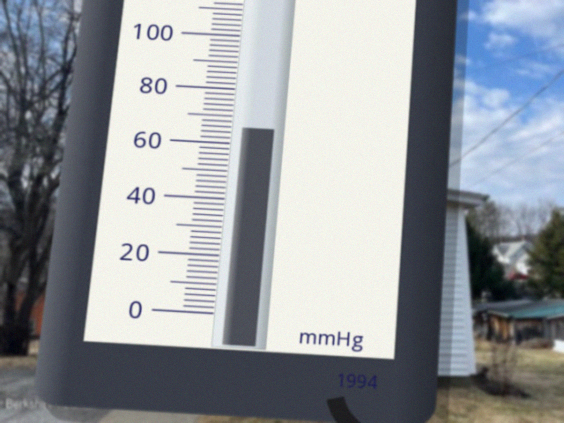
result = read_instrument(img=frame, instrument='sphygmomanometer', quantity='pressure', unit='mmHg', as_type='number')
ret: 66 mmHg
